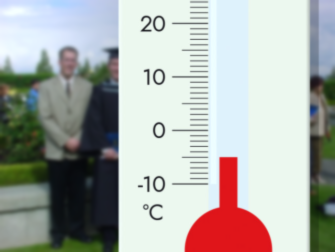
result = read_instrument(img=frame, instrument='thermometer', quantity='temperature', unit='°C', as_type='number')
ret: -5 °C
